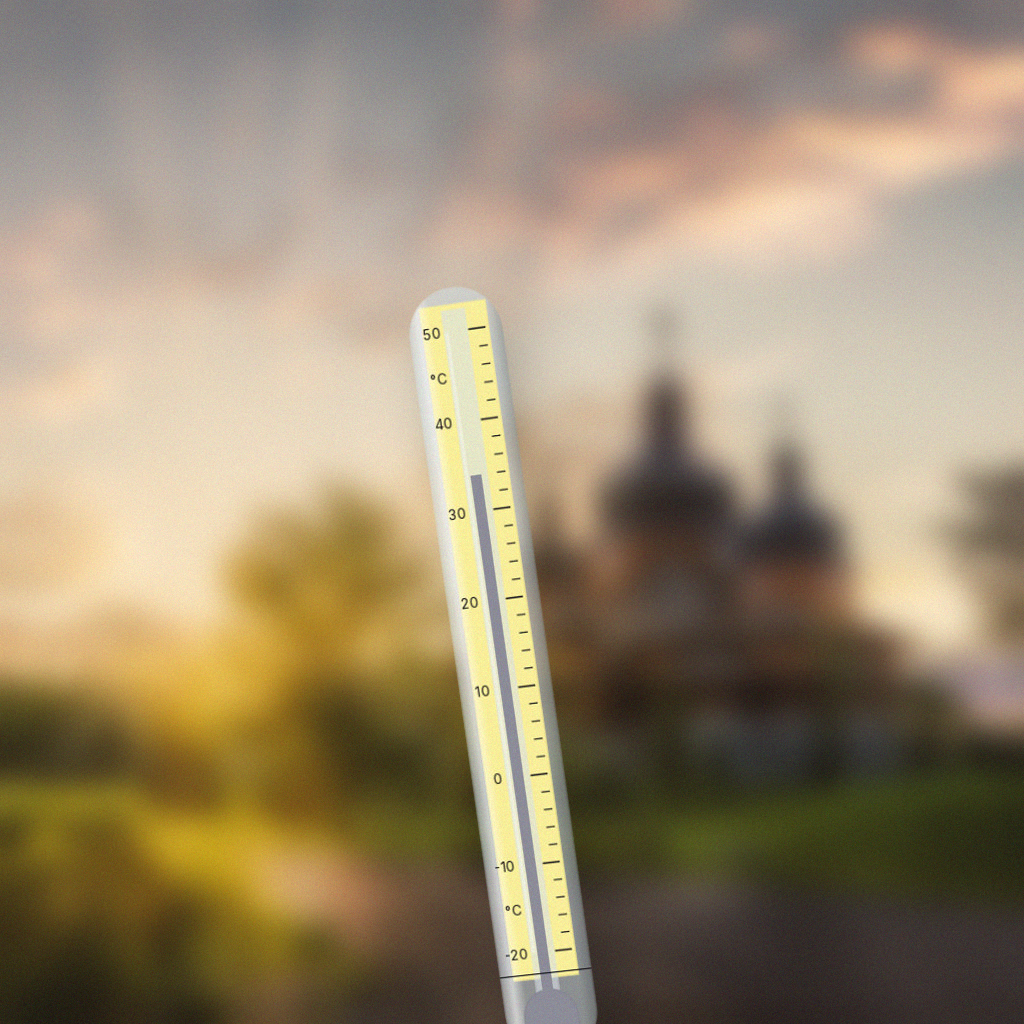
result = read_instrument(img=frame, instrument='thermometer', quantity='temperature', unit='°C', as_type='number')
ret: 34 °C
